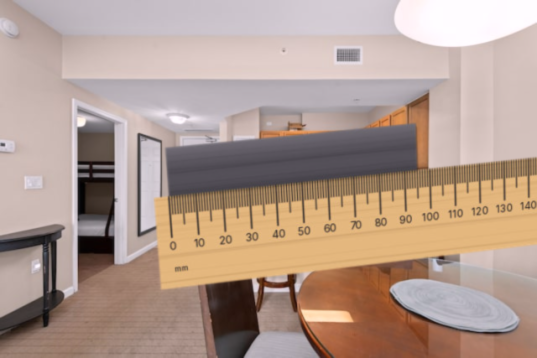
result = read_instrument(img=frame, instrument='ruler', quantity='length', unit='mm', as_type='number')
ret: 95 mm
